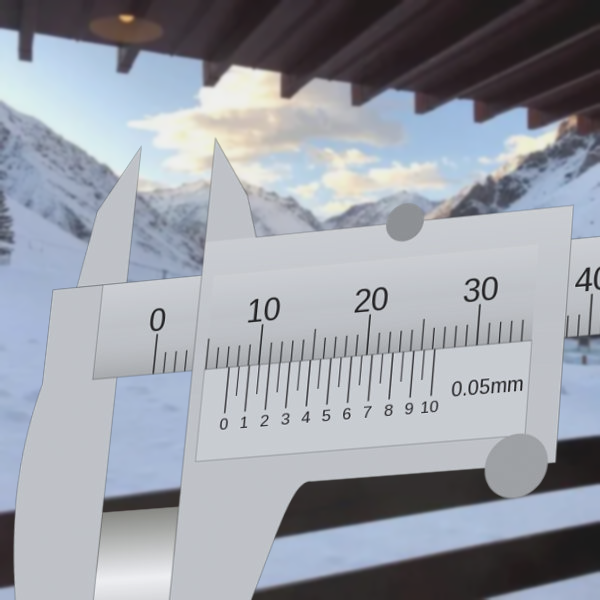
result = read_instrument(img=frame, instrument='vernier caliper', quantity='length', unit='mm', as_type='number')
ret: 7.2 mm
